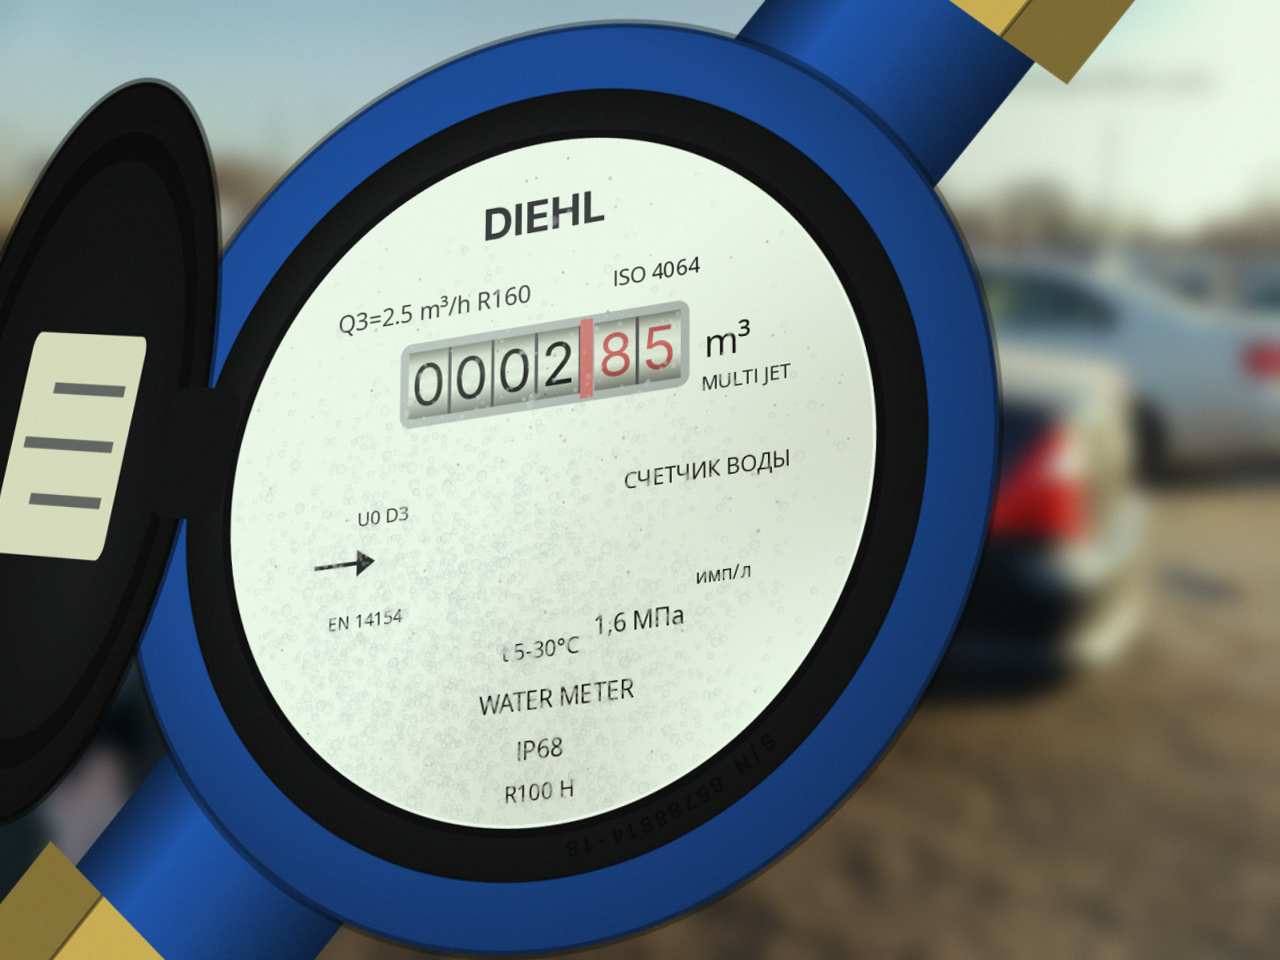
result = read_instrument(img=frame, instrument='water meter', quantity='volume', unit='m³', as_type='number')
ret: 2.85 m³
